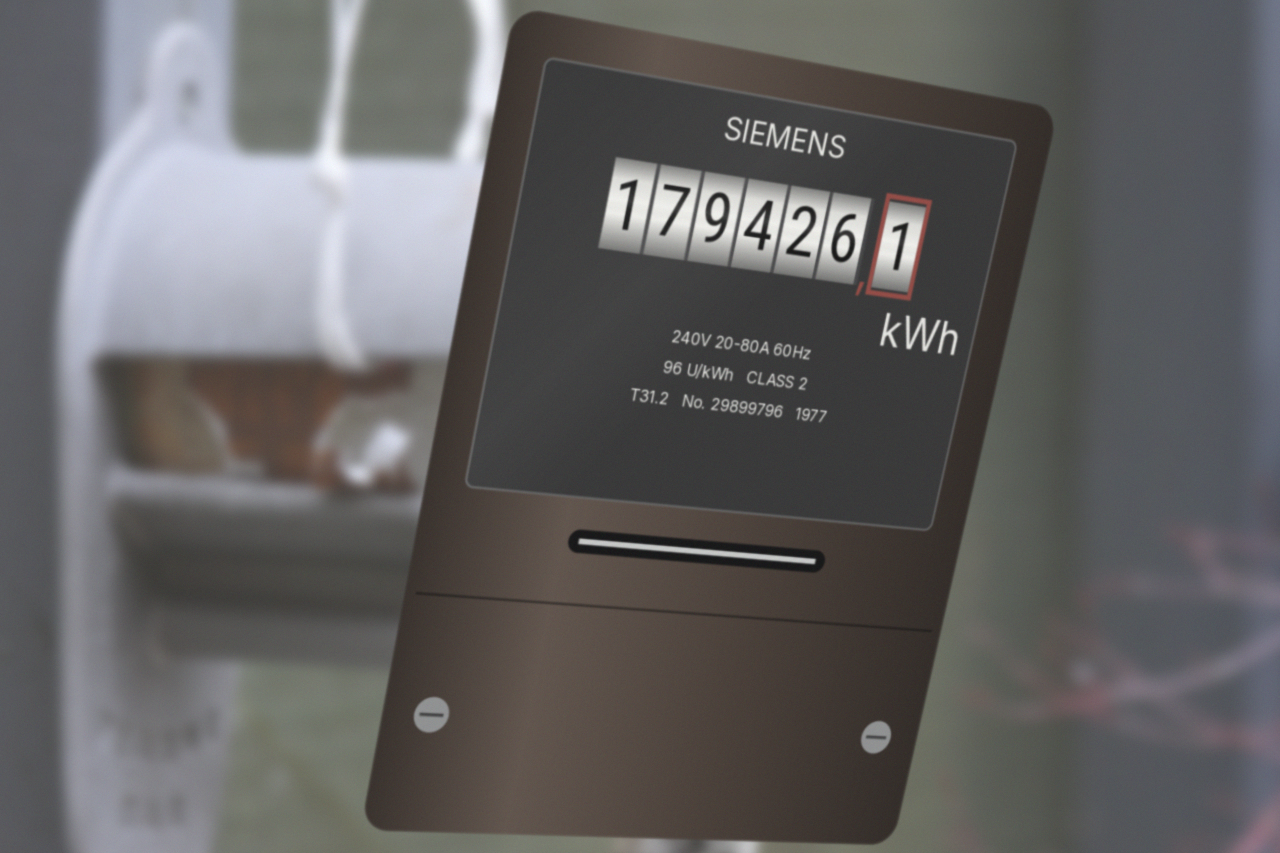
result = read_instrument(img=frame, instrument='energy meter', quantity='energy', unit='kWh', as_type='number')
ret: 179426.1 kWh
